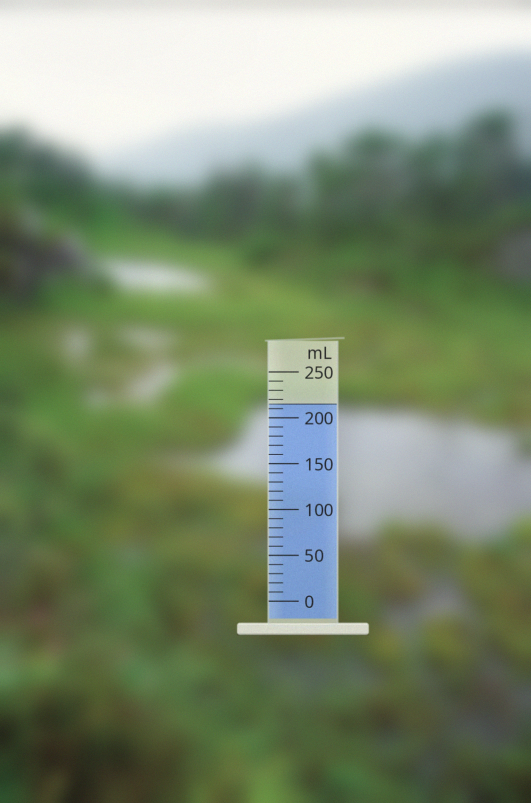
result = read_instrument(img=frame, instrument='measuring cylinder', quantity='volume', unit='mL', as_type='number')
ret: 215 mL
